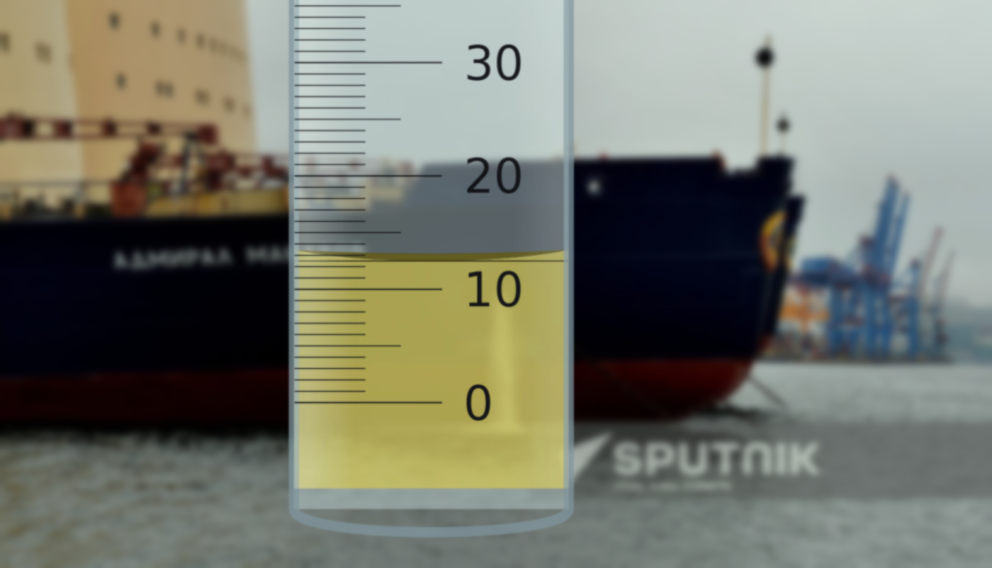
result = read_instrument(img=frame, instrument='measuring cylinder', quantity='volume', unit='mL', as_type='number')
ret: 12.5 mL
